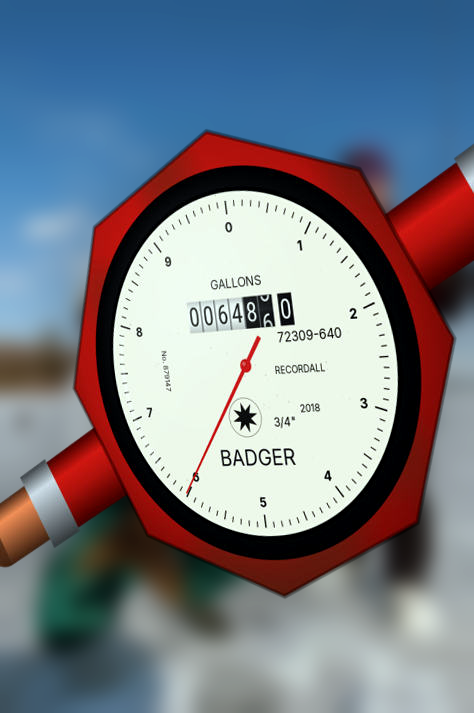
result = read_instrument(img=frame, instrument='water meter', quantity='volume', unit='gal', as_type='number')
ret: 64856.0 gal
